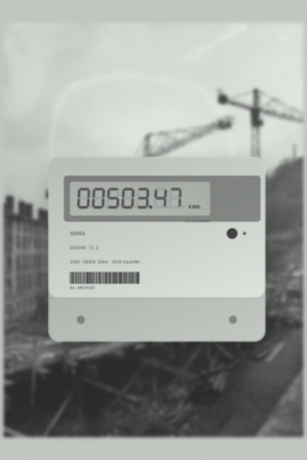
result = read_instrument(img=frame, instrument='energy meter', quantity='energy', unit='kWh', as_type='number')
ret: 503.47 kWh
